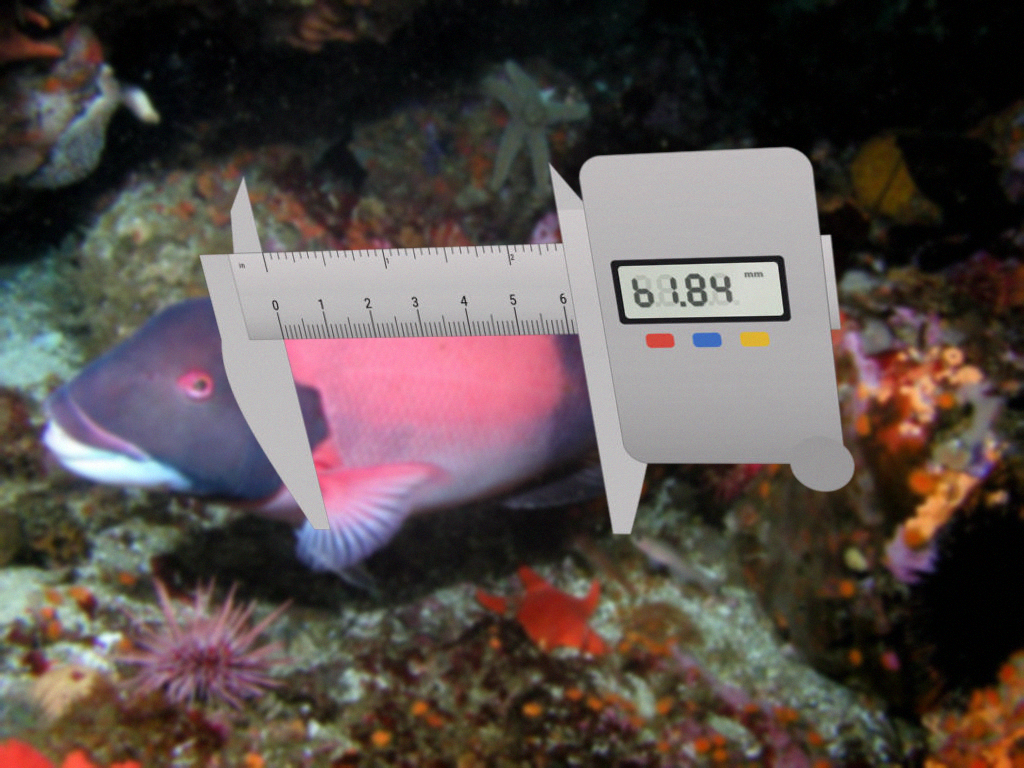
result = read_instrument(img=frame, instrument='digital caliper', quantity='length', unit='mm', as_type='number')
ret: 61.84 mm
